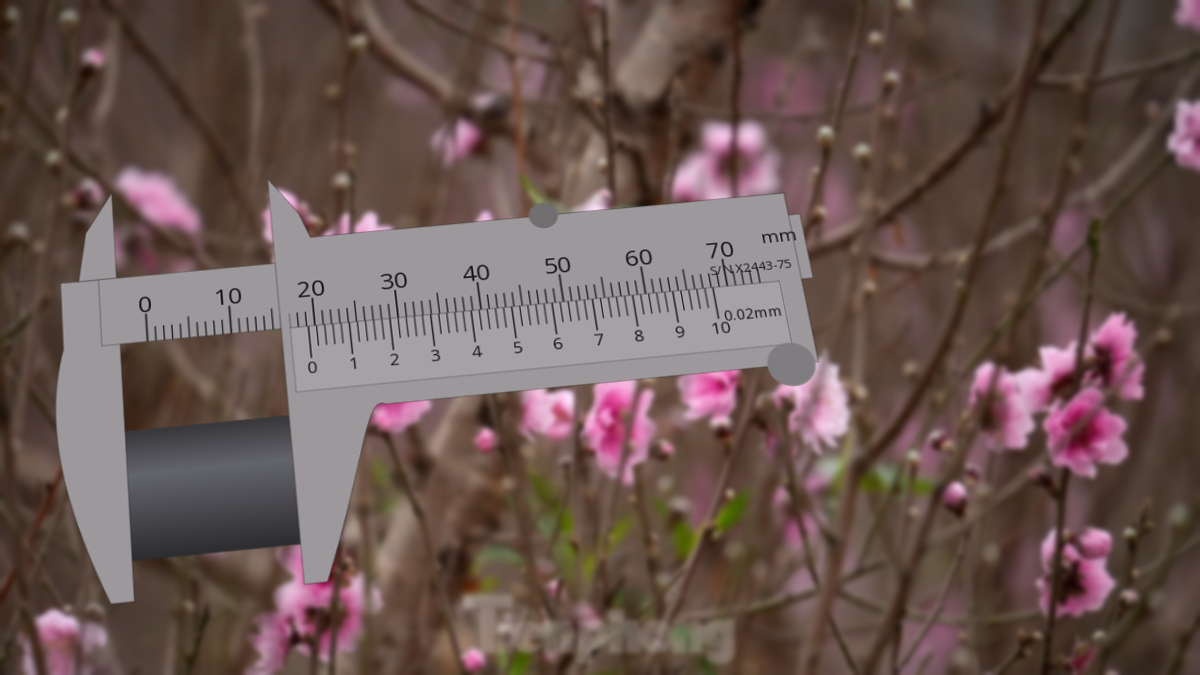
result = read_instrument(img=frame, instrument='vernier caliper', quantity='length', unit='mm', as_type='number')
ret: 19.2 mm
